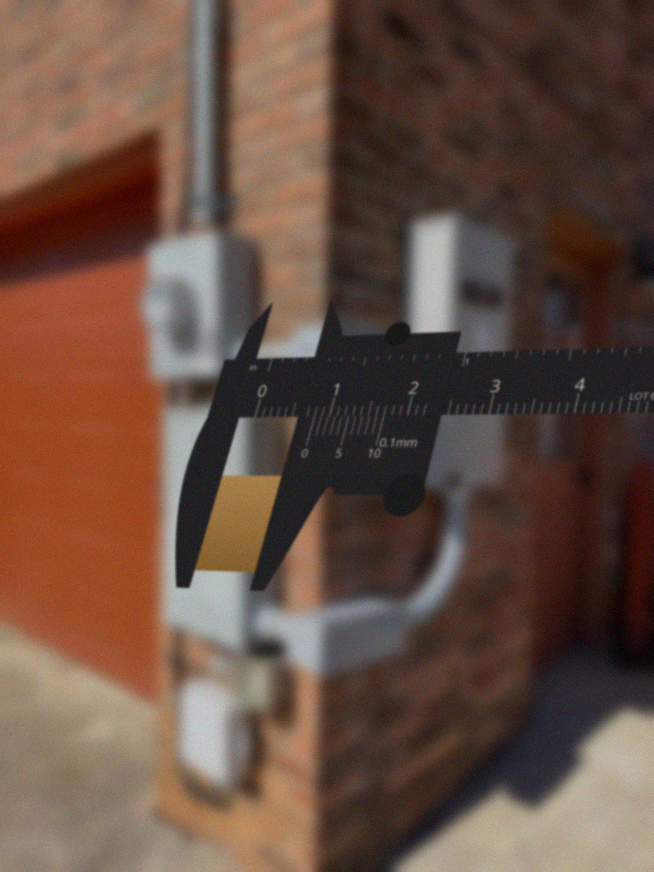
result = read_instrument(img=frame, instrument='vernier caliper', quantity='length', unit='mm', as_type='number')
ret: 8.0 mm
